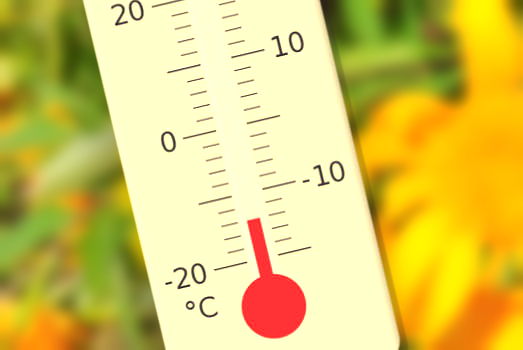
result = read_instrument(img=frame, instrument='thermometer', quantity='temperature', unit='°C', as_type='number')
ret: -14 °C
